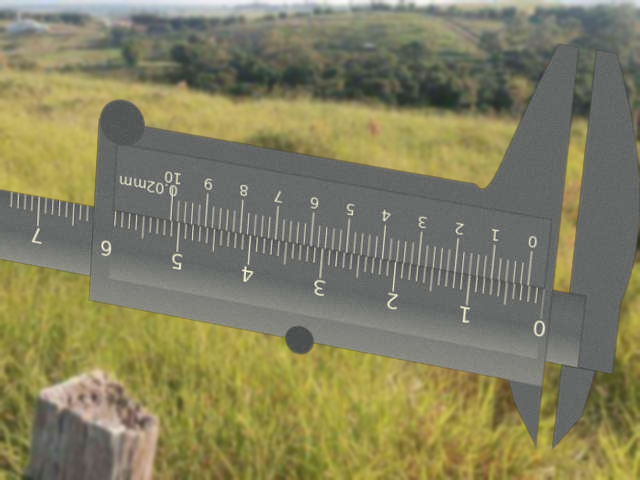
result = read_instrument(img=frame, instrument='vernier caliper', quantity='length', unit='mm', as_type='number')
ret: 2.2 mm
